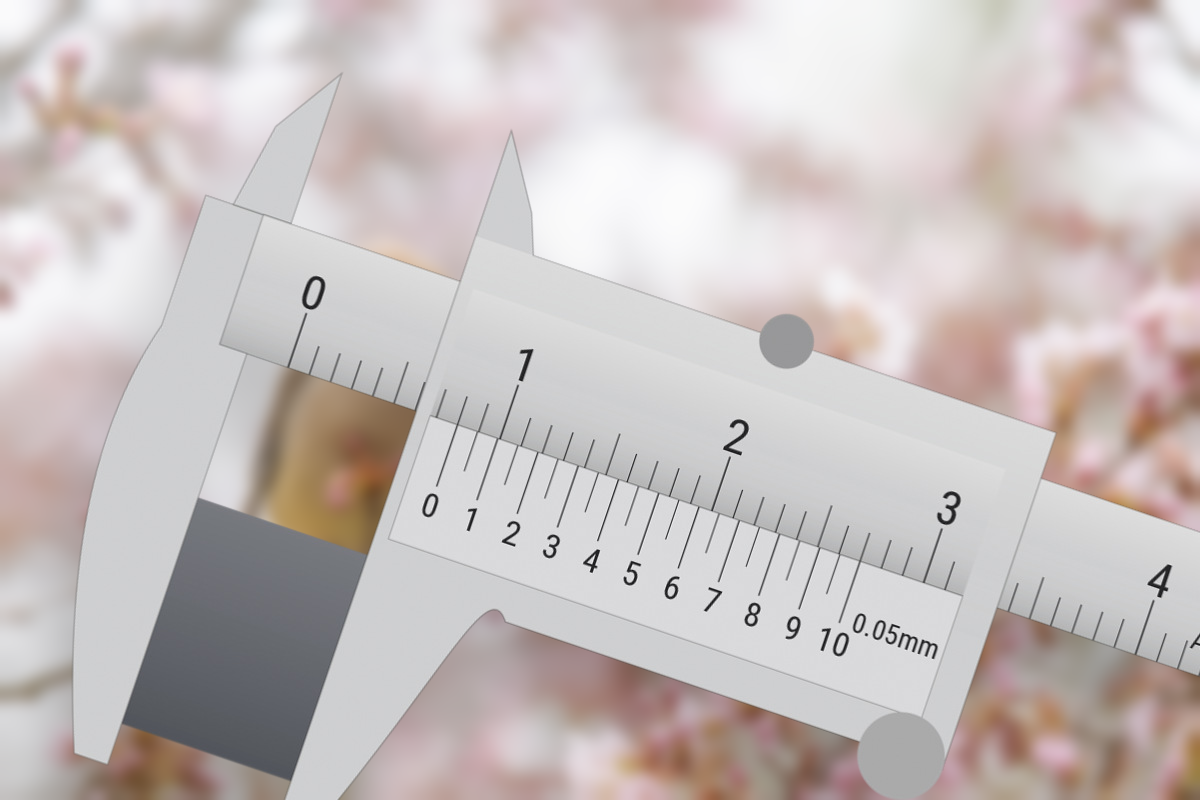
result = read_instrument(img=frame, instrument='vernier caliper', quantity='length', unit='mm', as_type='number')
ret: 8.00 mm
